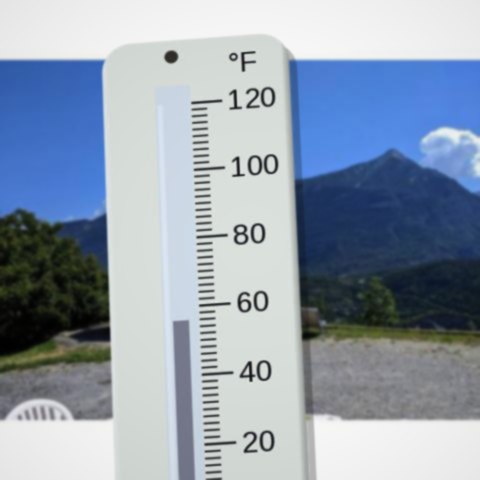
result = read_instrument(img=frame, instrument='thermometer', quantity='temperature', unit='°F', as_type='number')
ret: 56 °F
